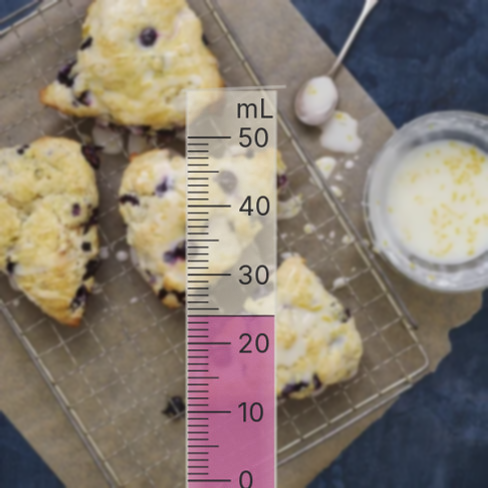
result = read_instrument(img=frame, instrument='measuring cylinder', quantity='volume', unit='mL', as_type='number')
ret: 24 mL
